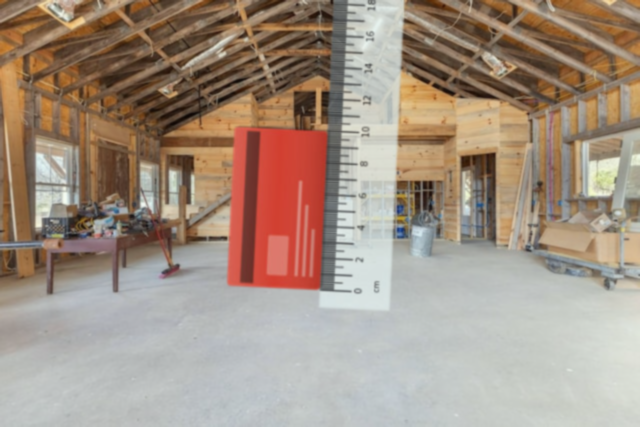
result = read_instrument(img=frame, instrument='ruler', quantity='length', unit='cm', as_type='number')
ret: 10 cm
